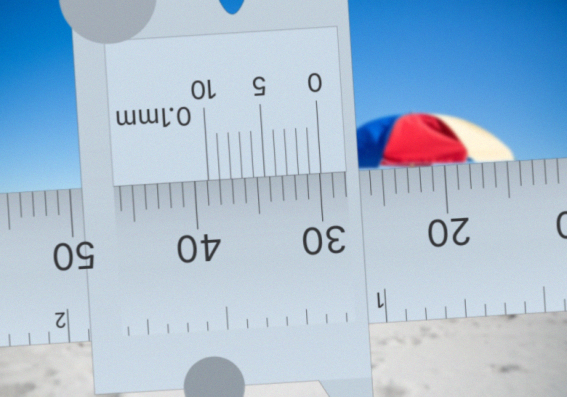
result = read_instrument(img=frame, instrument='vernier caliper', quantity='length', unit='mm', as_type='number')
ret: 29.9 mm
